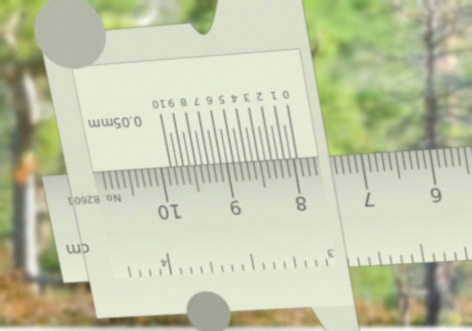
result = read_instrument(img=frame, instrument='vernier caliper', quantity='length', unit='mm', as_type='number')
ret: 79.5 mm
